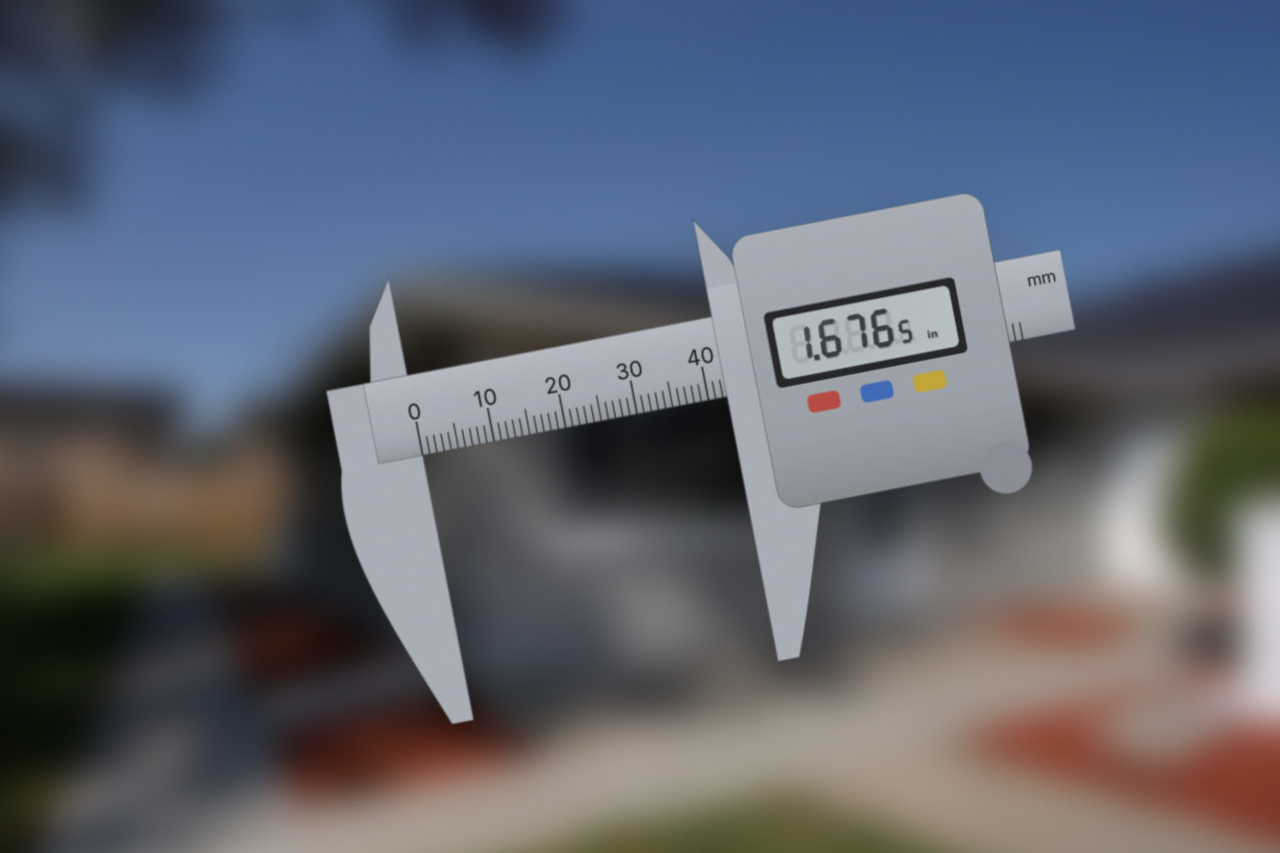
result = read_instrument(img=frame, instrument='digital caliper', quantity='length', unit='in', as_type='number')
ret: 1.6765 in
